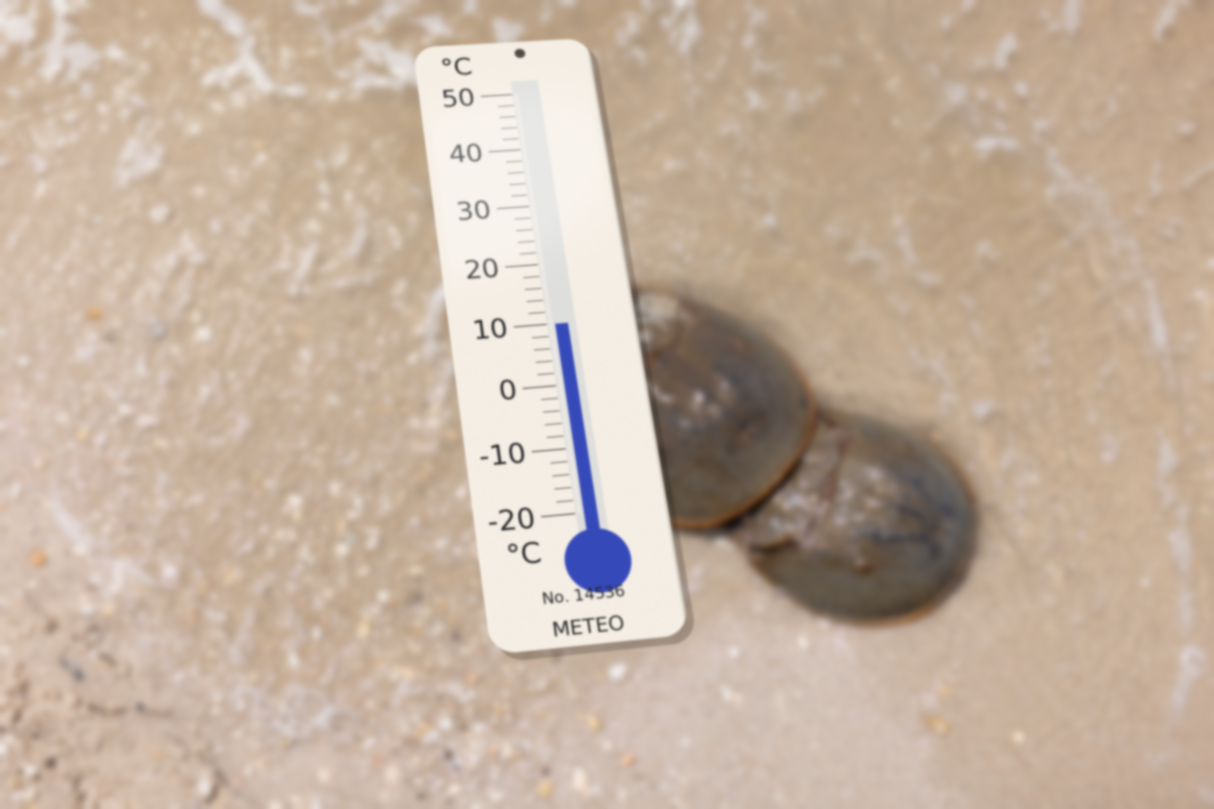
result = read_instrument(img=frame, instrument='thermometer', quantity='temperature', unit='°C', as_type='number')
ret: 10 °C
